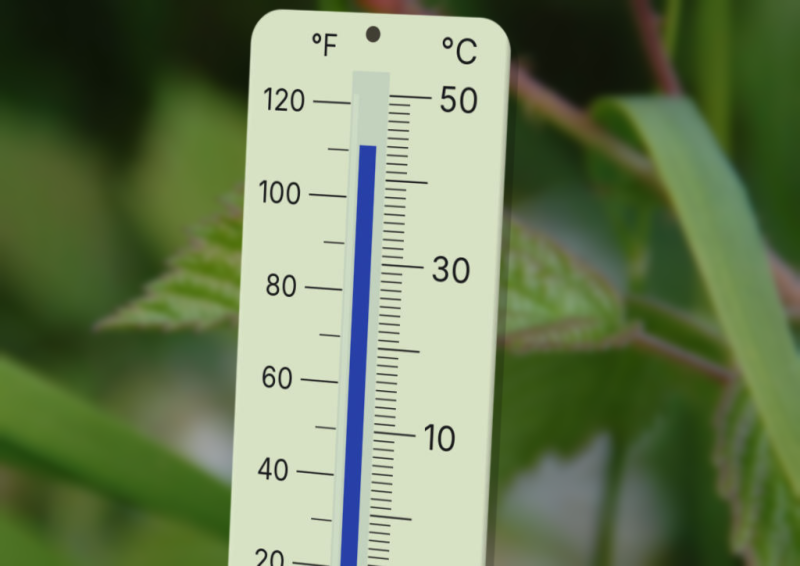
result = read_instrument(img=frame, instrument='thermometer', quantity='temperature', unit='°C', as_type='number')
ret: 44 °C
